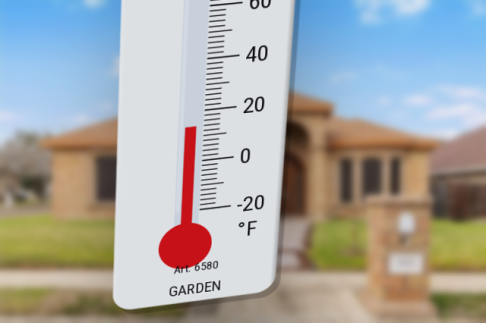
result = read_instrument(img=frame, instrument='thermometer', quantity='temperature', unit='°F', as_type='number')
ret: 14 °F
